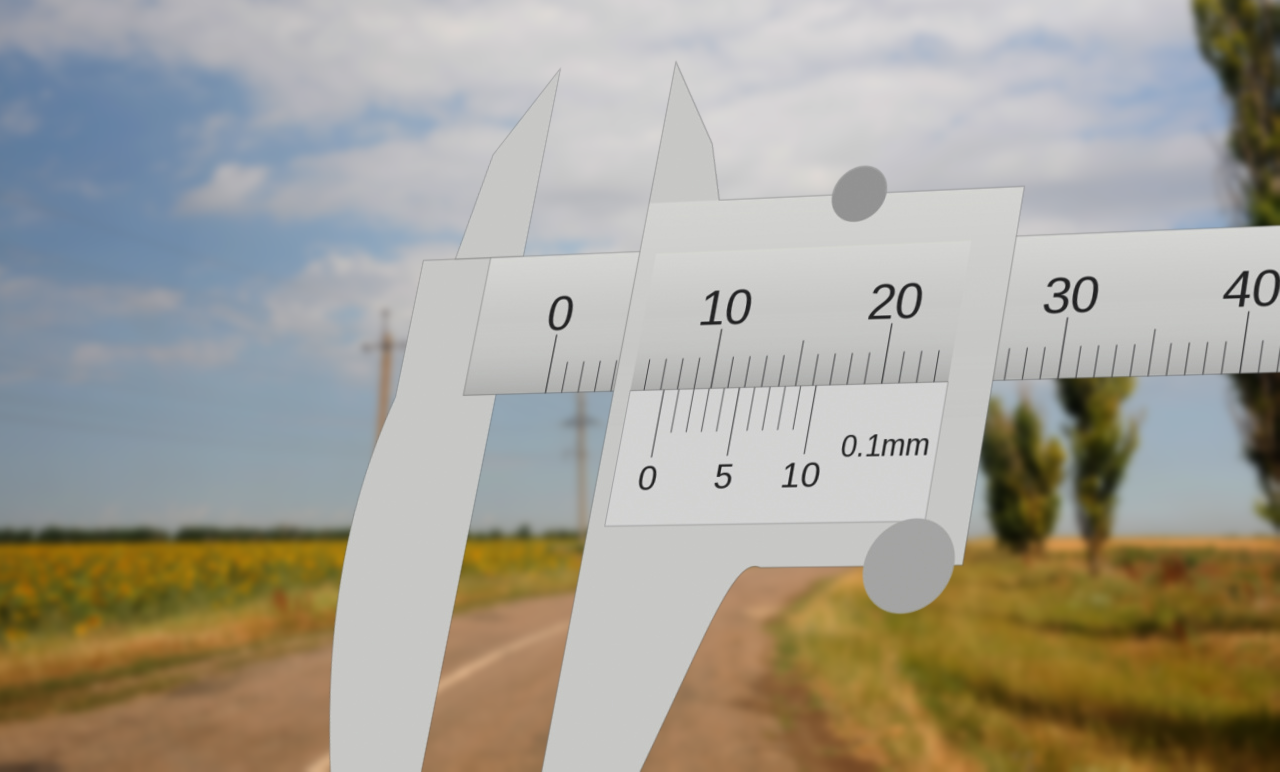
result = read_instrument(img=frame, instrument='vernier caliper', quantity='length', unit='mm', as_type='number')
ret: 7.2 mm
